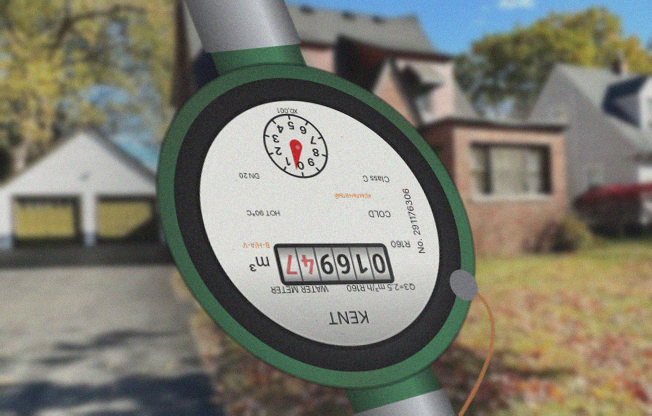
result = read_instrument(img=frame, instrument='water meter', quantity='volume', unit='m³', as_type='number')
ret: 169.470 m³
